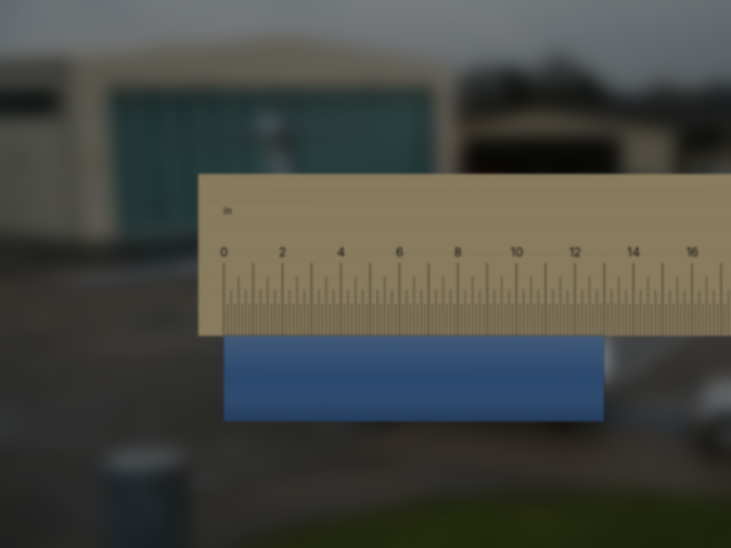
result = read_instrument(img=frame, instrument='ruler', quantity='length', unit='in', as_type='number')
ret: 13 in
